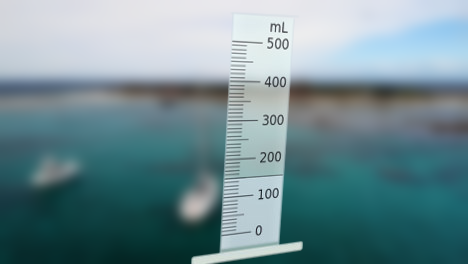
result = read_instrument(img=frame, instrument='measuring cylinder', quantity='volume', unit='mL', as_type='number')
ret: 150 mL
